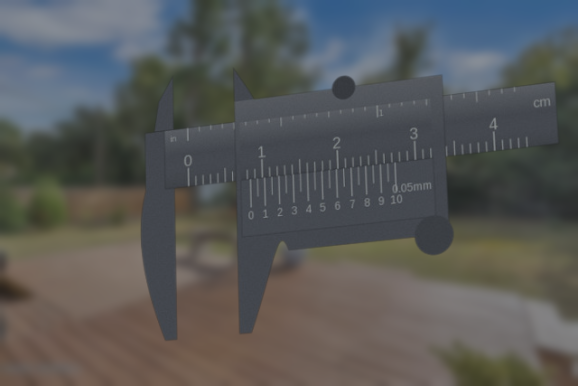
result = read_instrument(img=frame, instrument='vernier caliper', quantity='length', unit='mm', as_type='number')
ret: 8.4 mm
